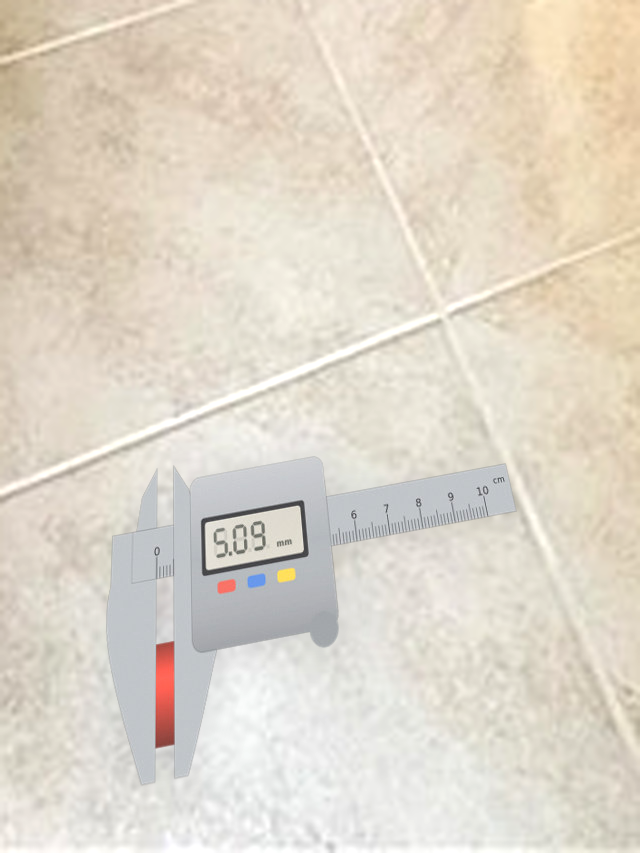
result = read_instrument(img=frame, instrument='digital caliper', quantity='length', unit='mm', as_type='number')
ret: 5.09 mm
